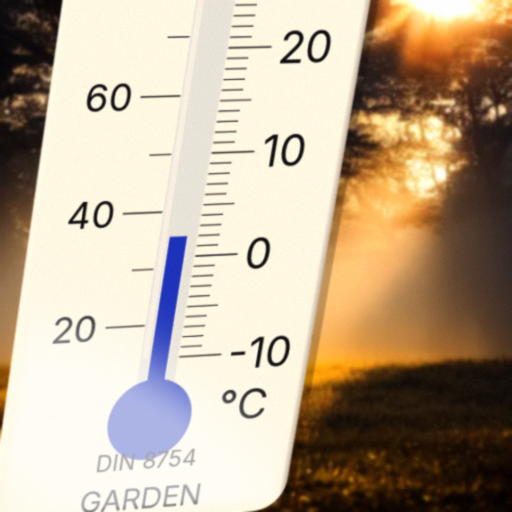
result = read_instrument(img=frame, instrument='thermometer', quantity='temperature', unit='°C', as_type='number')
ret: 2 °C
